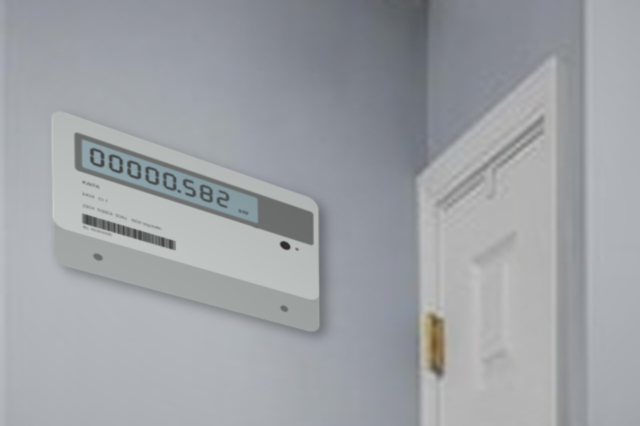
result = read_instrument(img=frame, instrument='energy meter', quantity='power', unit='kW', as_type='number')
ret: 0.582 kW
